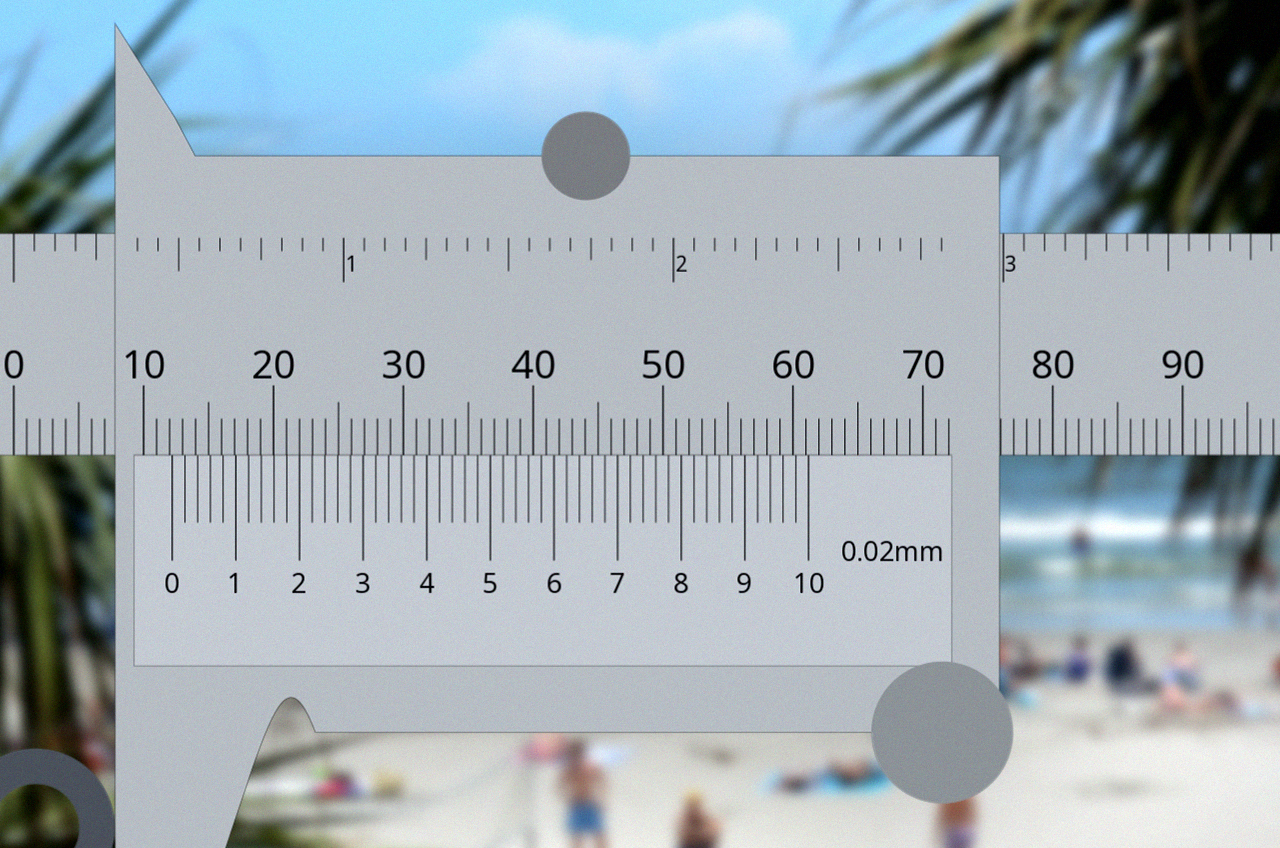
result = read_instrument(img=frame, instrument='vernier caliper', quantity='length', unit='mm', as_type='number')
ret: 12.2 mm
